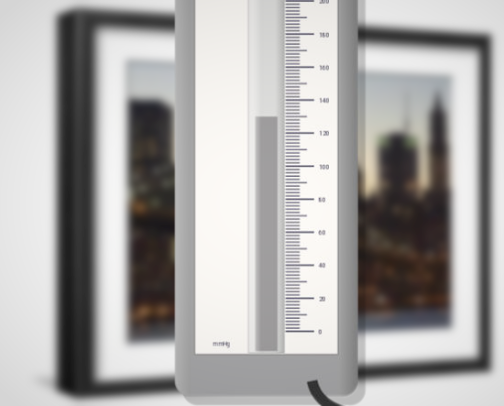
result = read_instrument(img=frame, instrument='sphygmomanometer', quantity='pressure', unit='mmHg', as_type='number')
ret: 130 mmHg
